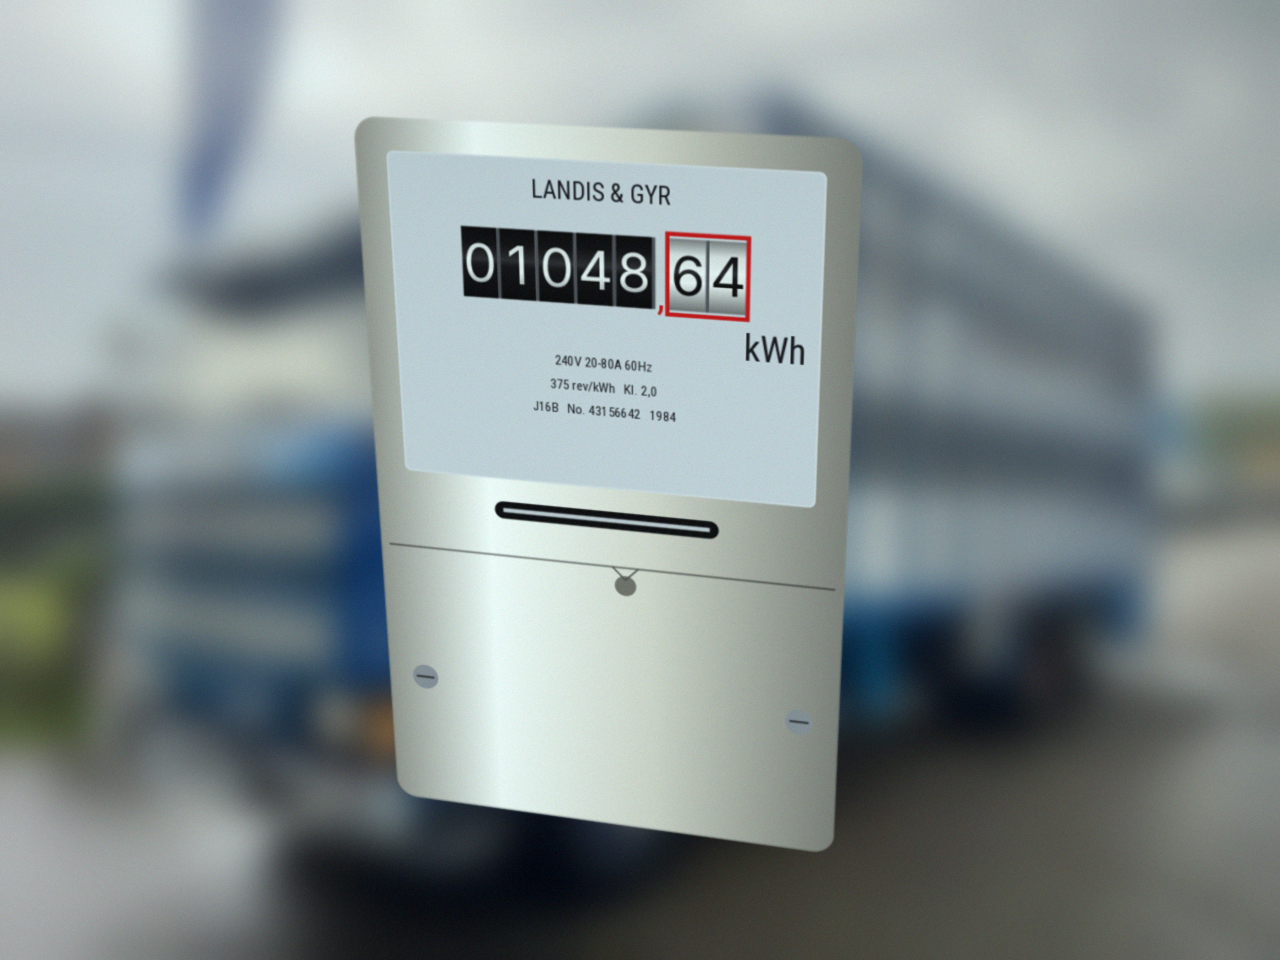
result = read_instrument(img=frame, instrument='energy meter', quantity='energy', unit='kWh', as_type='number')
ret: 1048.64 kWh
